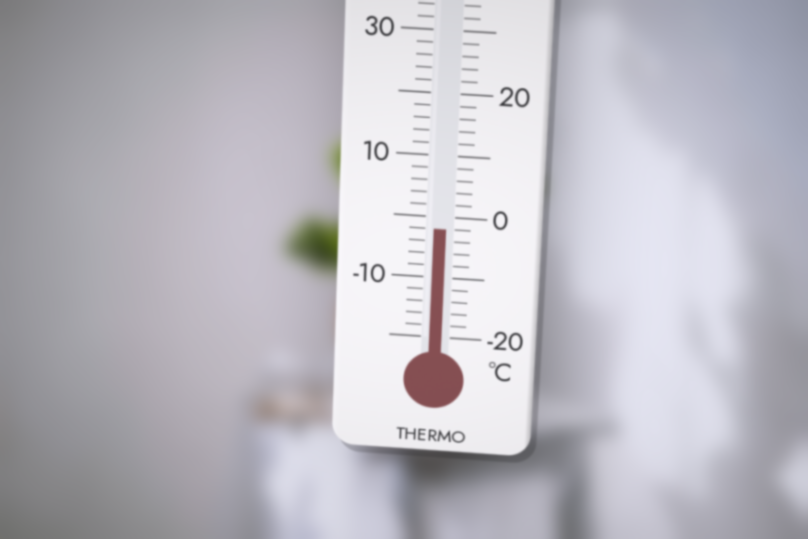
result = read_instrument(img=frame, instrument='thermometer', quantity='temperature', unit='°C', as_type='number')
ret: -2 °C
